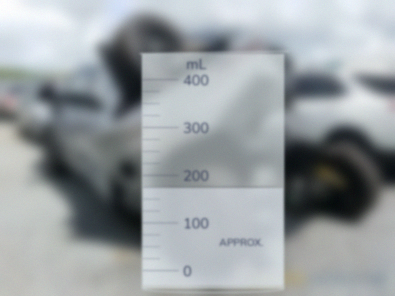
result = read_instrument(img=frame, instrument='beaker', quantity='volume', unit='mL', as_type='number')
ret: 175 mL
